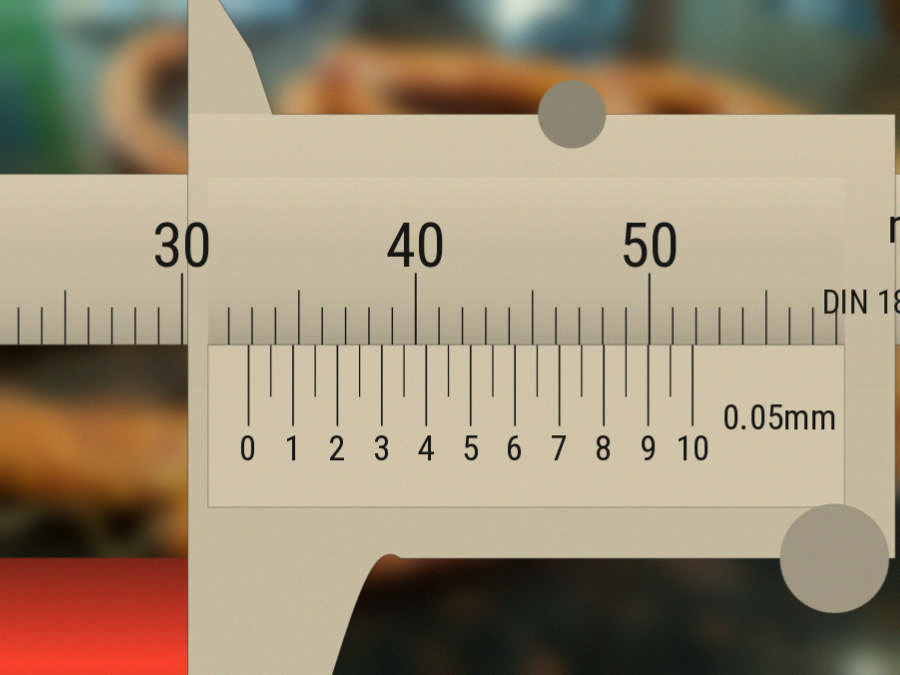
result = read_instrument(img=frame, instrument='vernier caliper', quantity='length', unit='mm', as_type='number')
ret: 32.85 mm
